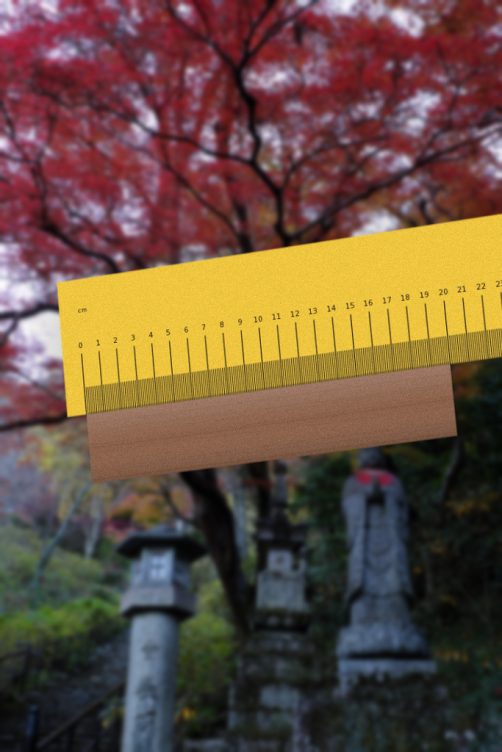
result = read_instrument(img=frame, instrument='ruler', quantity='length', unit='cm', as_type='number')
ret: 20 cm
